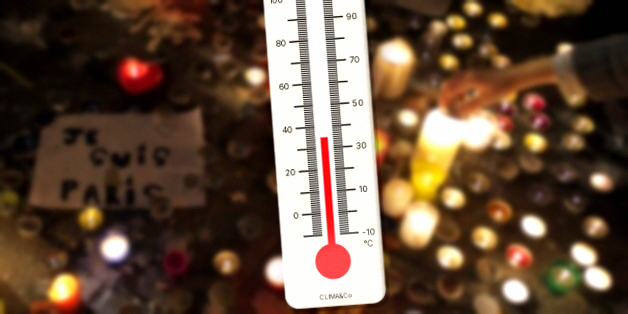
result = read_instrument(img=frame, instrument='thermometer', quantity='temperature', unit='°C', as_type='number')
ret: 35 °C
